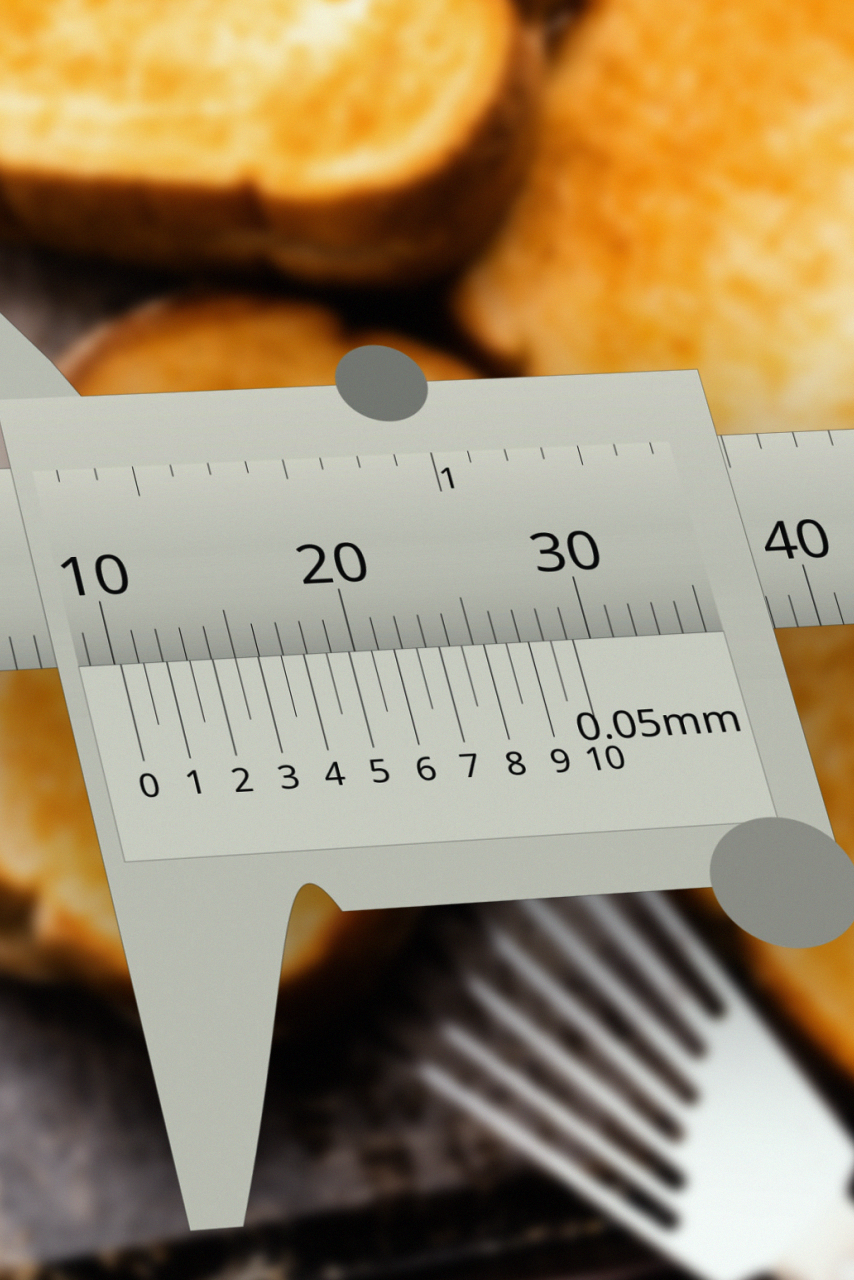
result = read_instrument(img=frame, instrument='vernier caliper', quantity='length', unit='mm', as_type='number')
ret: 10.25 mm
